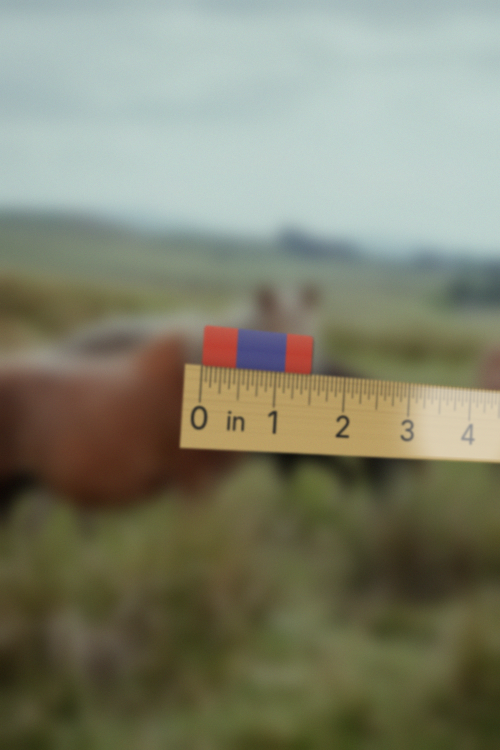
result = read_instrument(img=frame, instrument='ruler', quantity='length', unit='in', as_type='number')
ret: 1.5 in
